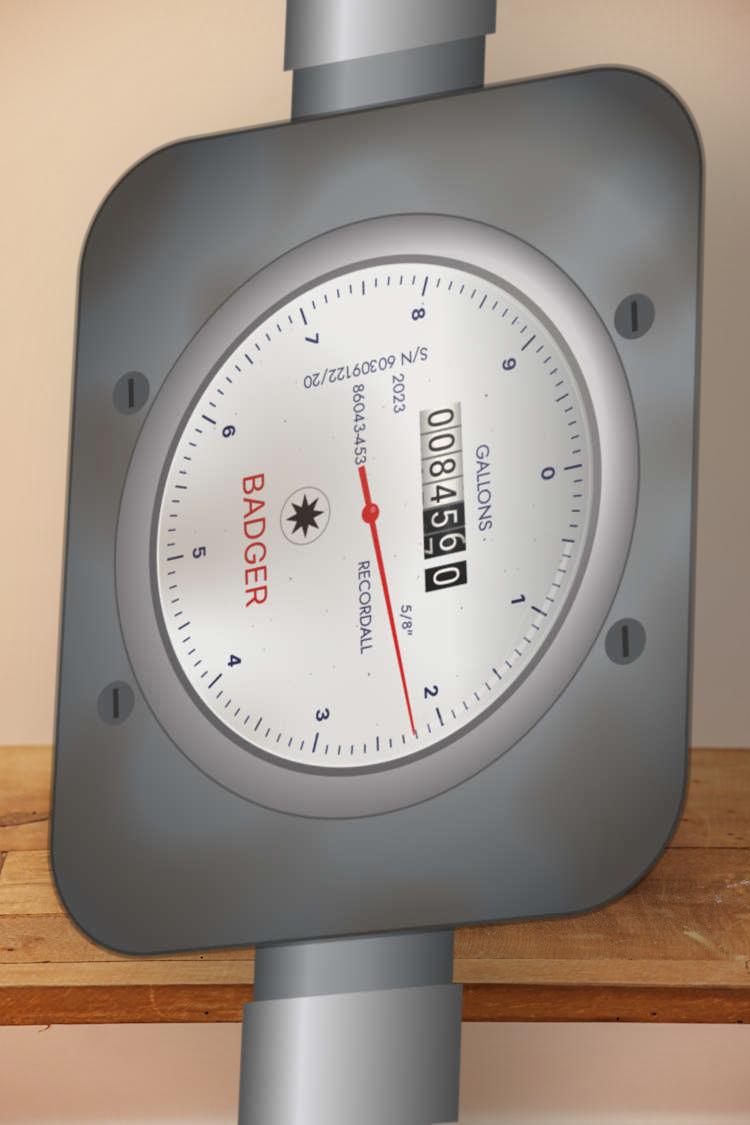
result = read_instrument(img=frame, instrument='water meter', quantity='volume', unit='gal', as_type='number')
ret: 84562.2 gal
